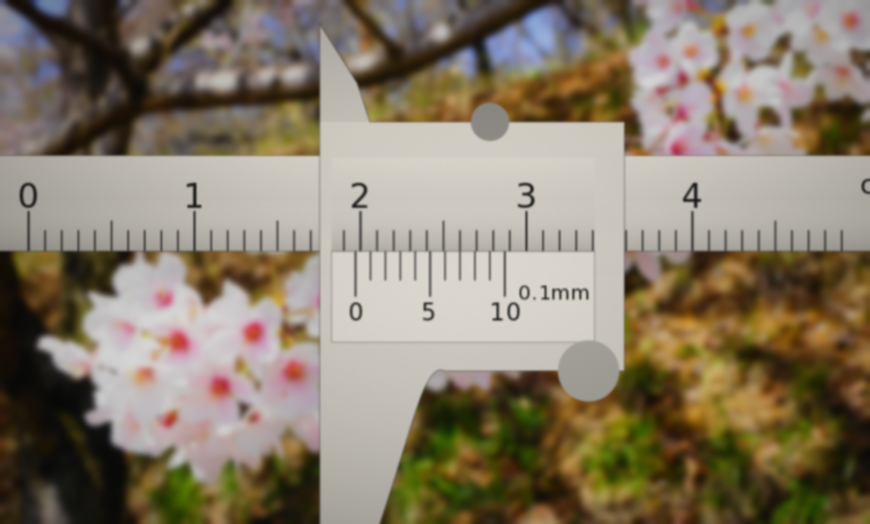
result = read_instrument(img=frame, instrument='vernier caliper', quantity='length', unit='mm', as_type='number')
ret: 19.7 mm
